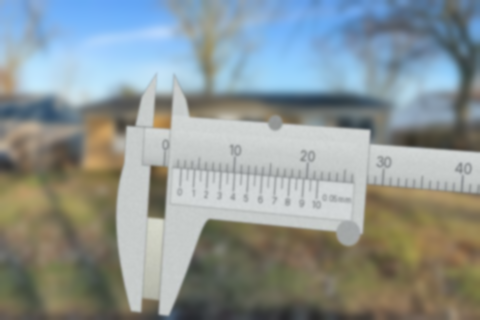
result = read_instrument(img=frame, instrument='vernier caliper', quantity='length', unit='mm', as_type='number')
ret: 2.5 mm
